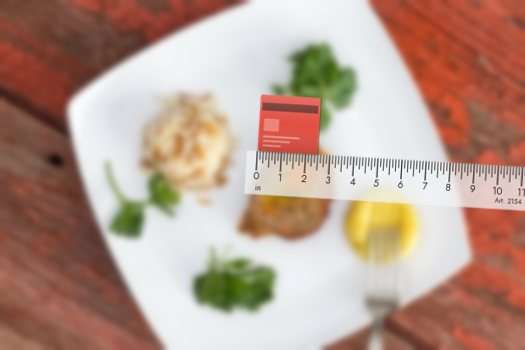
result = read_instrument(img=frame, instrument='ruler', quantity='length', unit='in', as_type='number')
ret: 2.5 in
